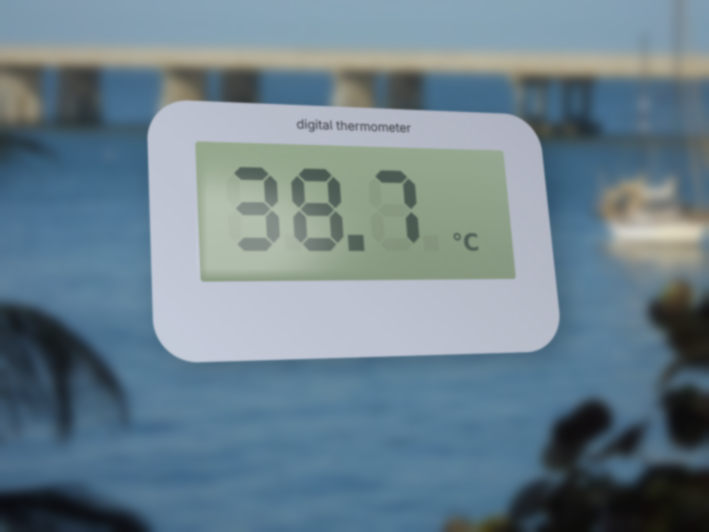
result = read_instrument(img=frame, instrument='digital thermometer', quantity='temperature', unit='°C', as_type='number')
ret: 38.7 °C
